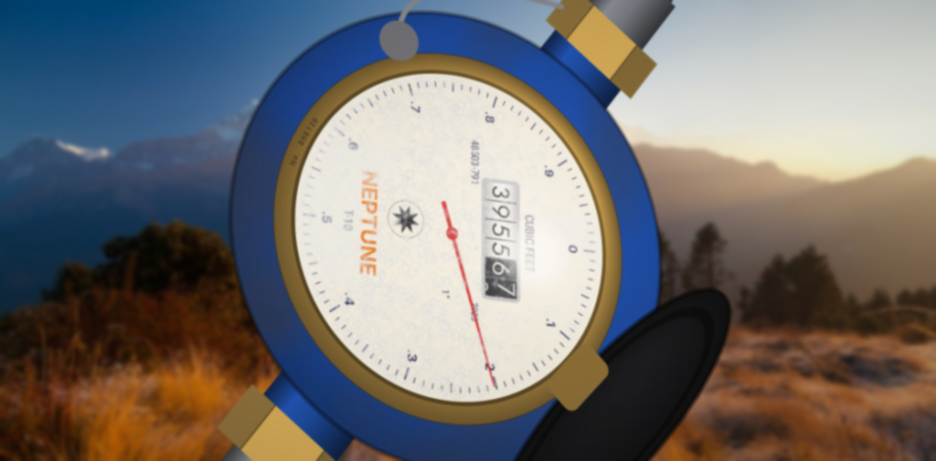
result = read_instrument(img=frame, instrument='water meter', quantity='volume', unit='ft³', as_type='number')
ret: 395567.20 ft³
